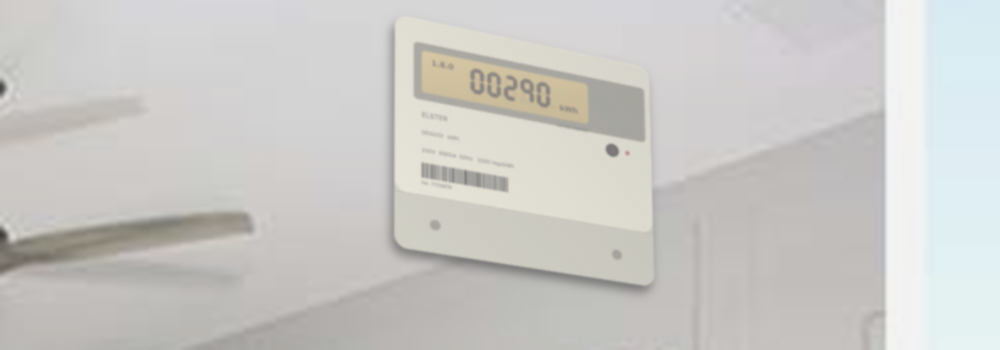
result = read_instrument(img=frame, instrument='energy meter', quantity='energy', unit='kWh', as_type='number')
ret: 290 kWh
